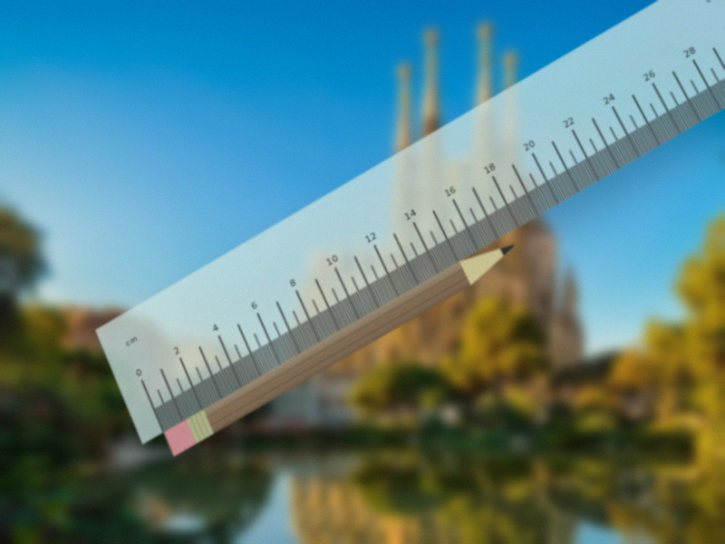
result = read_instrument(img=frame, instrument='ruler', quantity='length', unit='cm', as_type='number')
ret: 17.5 cm
